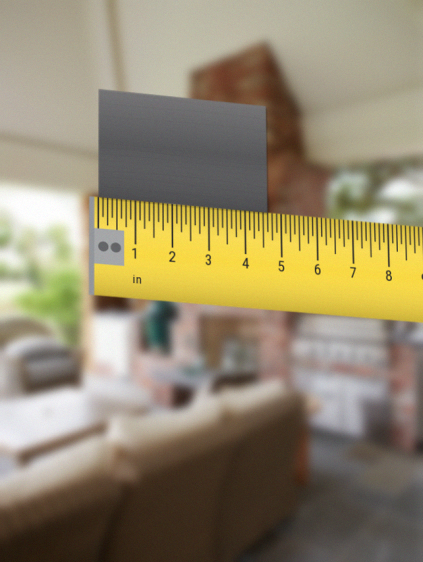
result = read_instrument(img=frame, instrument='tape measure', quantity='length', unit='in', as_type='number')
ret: 4.625 in
